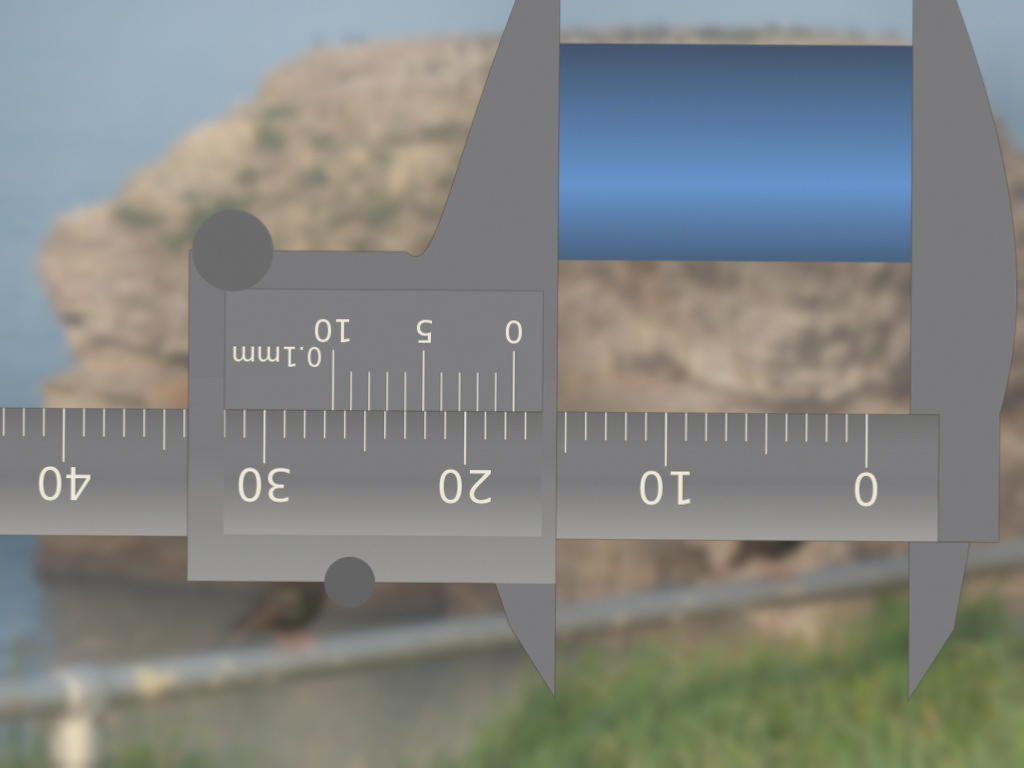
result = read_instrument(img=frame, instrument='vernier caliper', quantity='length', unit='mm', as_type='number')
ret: 17.6 mm
